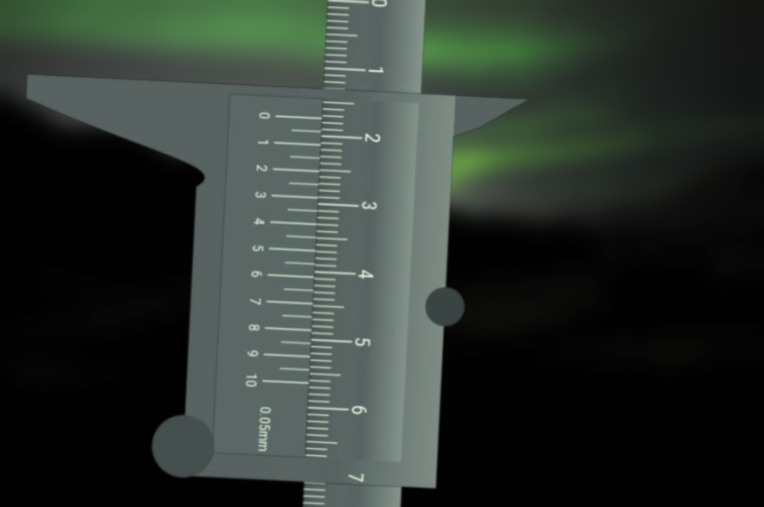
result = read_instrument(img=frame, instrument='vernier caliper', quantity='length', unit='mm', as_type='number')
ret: 17.4 mm
